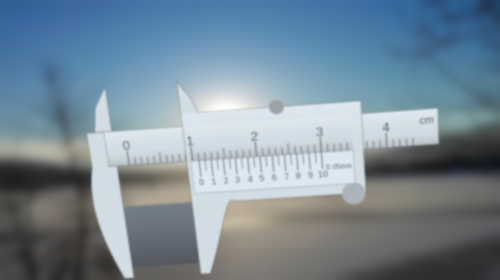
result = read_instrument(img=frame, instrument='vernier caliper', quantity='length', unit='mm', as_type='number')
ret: 11.0 mm
